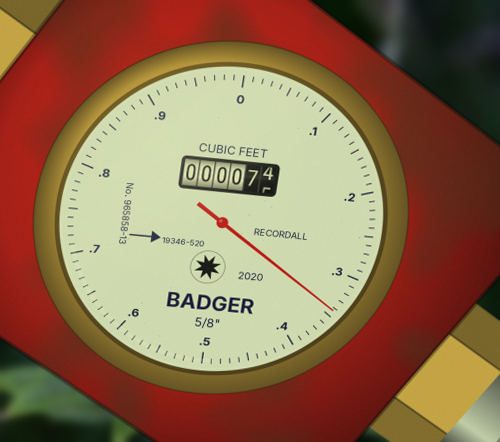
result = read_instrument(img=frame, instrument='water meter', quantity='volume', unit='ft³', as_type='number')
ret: 74.34 ft³
